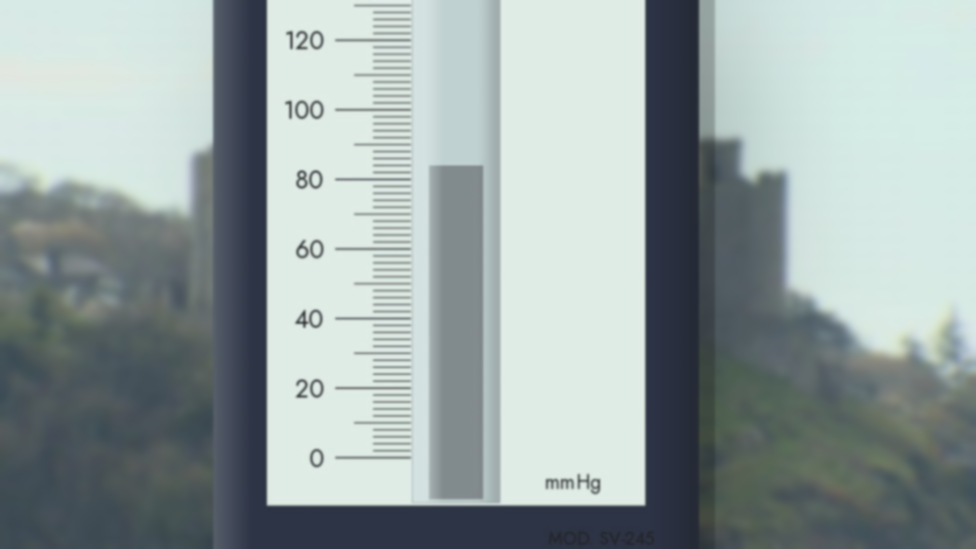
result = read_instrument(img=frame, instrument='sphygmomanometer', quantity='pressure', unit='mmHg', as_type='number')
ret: 84 mmHg
